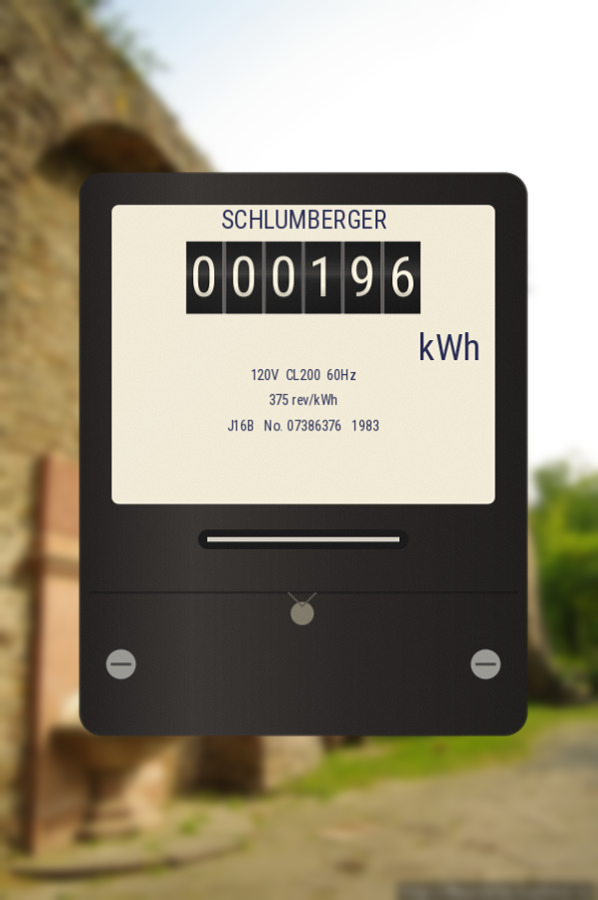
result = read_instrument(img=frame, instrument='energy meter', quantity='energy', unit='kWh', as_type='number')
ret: 196 kWh
